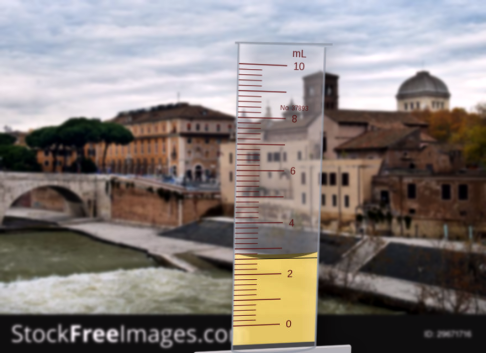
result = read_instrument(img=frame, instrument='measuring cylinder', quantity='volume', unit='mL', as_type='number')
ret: 2.6 mL
